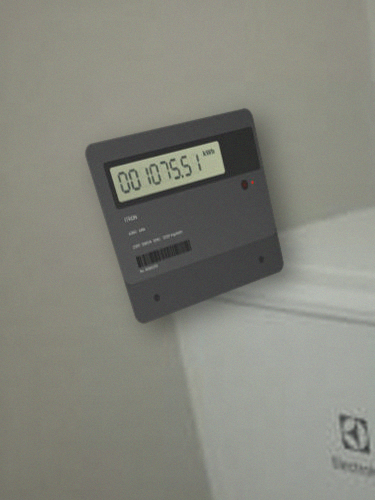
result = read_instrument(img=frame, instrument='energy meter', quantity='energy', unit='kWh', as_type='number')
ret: 1075.51 kWh
